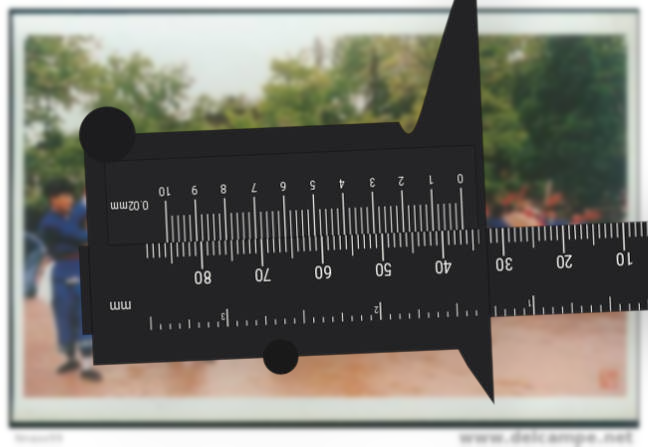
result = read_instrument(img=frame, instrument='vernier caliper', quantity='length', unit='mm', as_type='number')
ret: 36.6 mm
